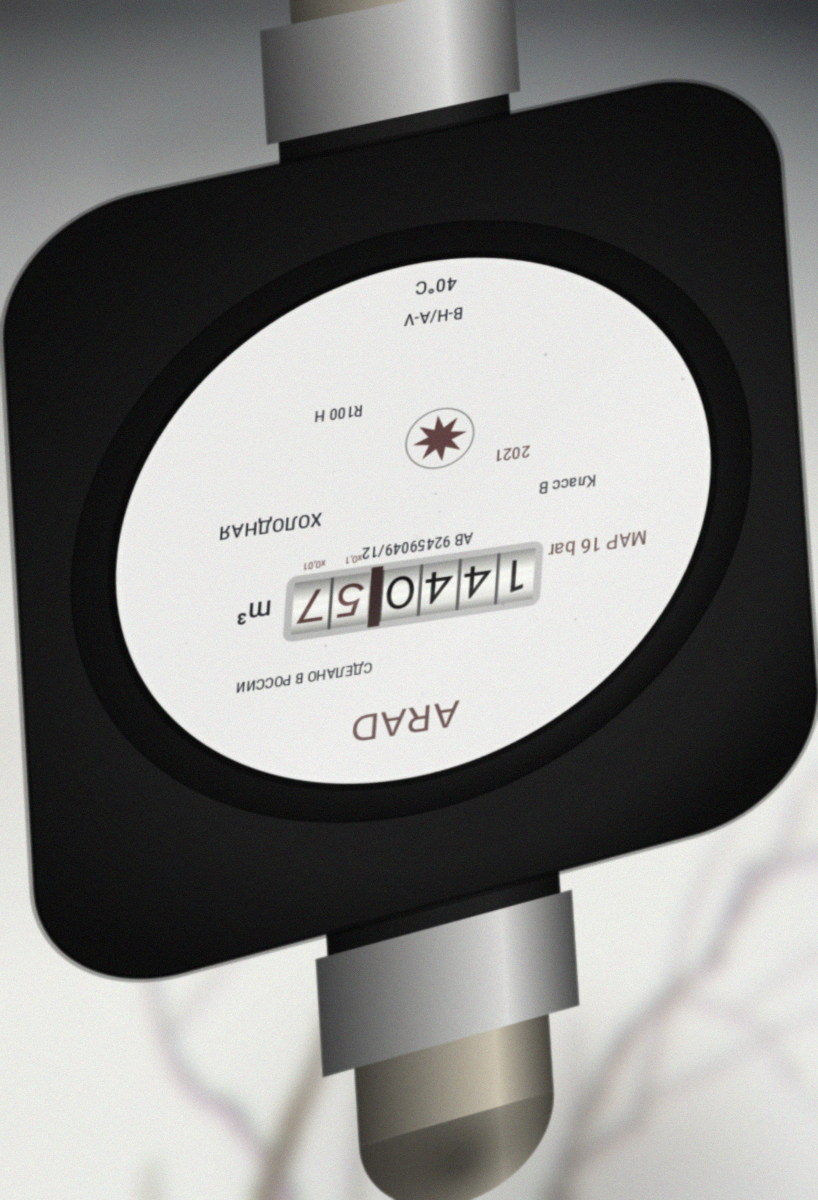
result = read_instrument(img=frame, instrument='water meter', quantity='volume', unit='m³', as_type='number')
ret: 1440.57 m³
